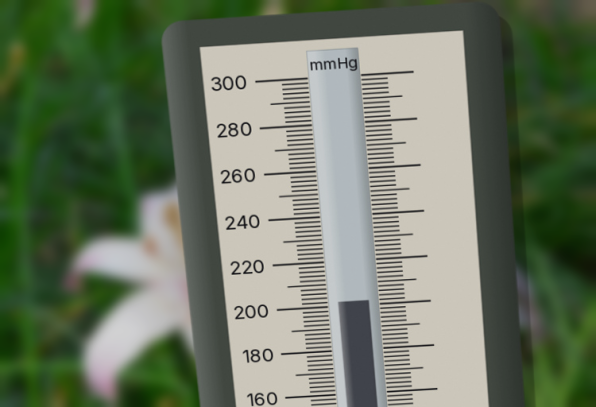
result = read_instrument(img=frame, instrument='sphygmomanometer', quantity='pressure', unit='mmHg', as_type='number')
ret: 202 mmHg
